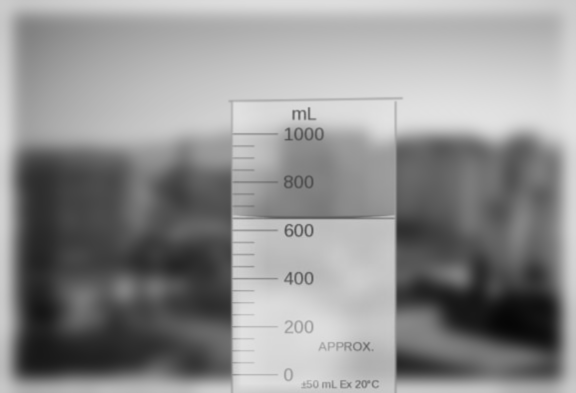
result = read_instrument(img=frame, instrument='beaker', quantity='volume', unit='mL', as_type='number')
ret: 650 mL
